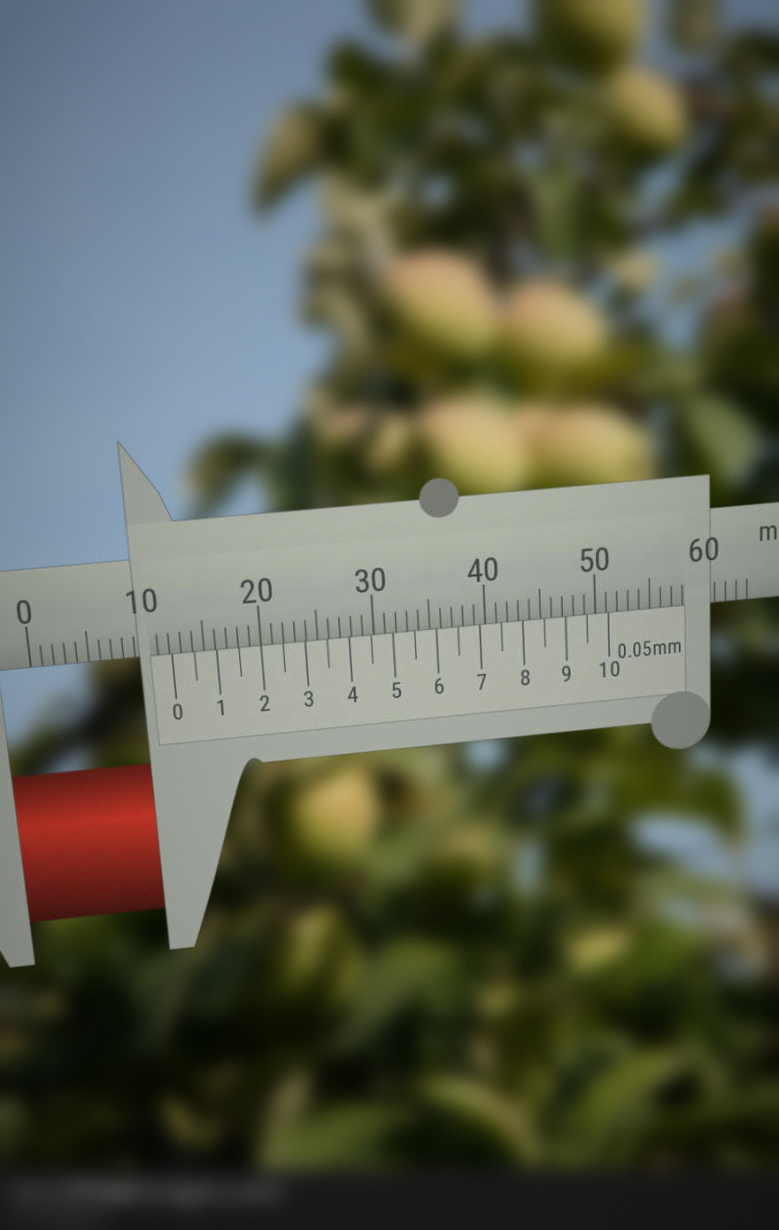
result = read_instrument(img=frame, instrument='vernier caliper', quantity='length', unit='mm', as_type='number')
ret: 12.2 mm
